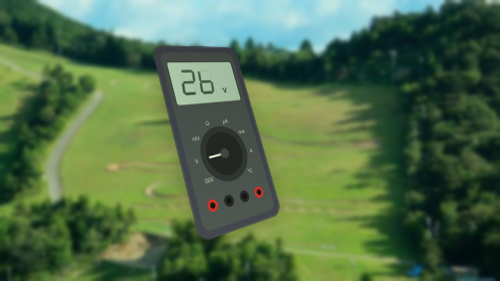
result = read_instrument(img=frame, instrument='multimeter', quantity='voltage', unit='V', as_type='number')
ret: 26 V
